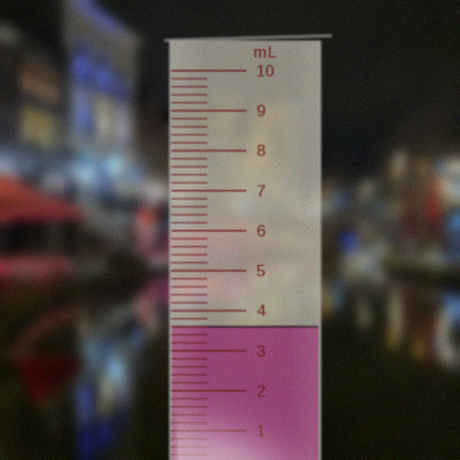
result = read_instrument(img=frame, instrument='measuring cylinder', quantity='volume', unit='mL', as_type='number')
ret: 3.6 mL
